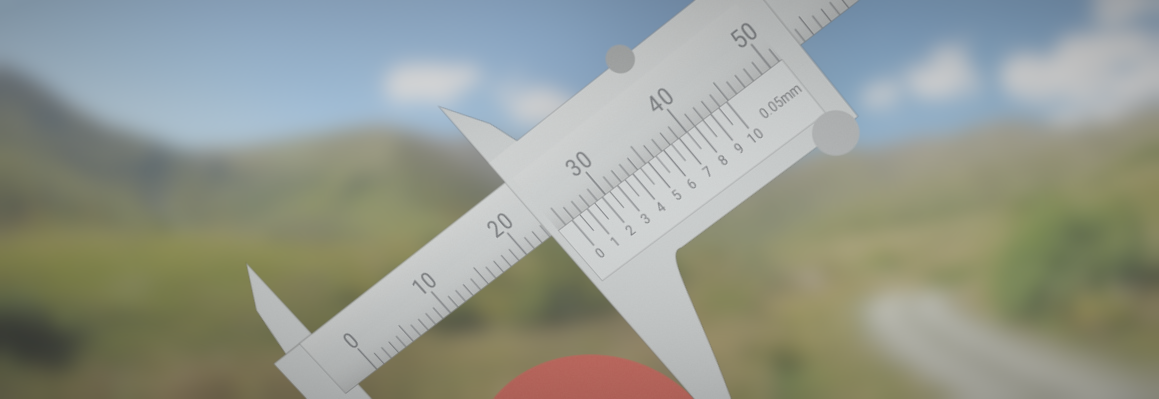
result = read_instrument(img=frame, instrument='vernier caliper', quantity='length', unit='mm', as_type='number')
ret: 25.8 mm
